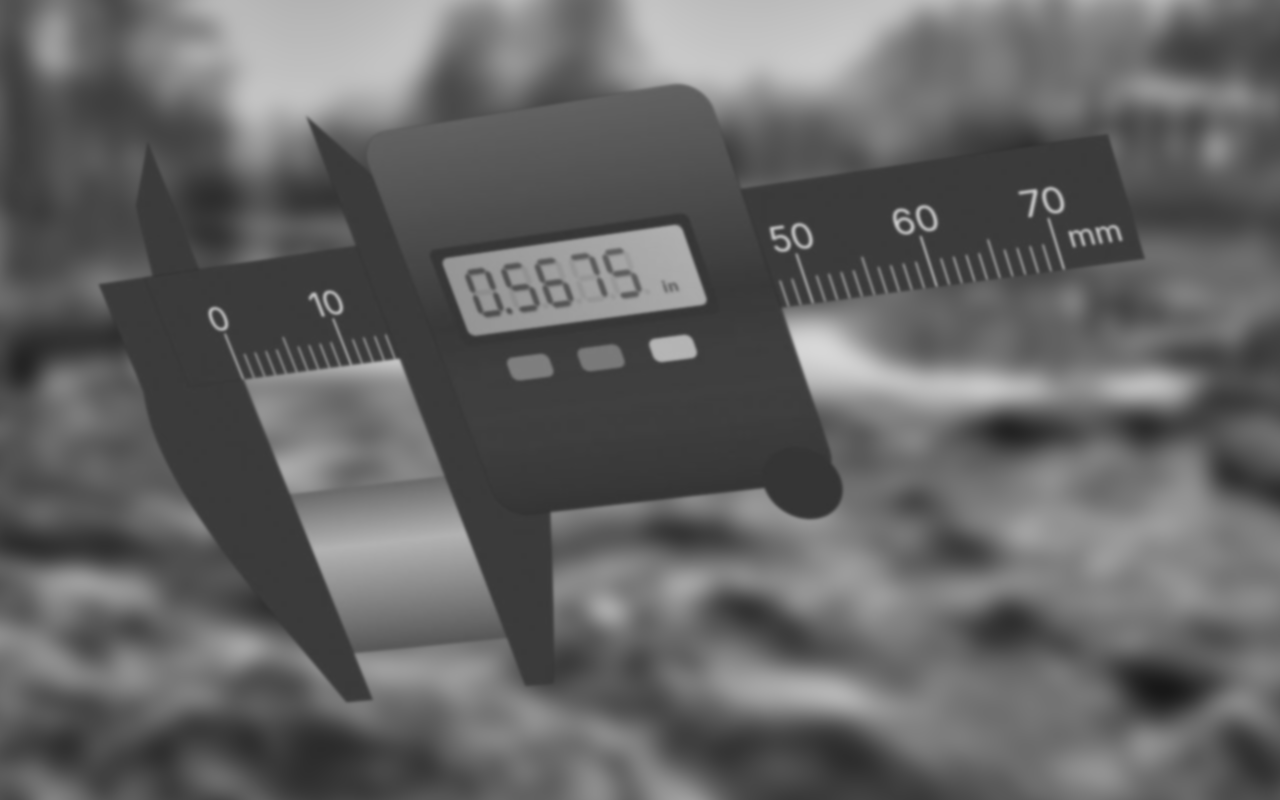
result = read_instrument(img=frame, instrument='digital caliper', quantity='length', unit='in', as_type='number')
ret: 0.5675 in
